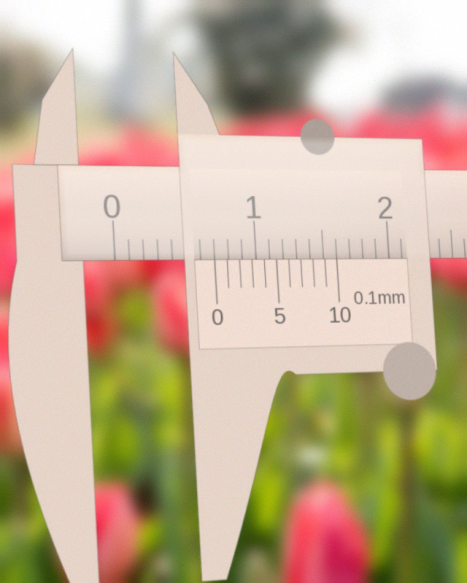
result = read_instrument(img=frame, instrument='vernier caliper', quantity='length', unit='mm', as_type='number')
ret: 7.0 mm
